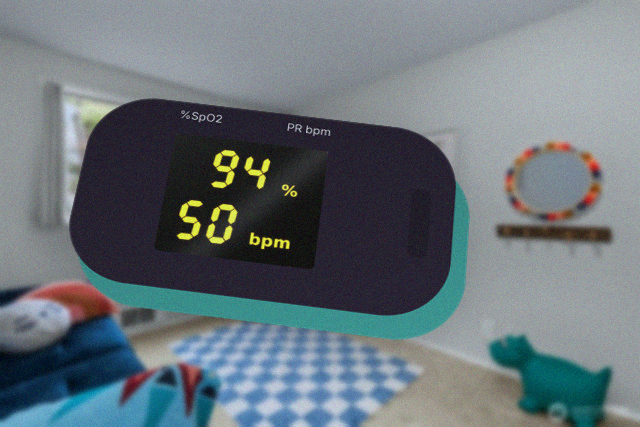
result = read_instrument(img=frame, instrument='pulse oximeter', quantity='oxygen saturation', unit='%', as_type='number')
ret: 94 %
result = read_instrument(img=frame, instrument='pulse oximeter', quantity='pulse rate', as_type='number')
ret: 50 bpm
